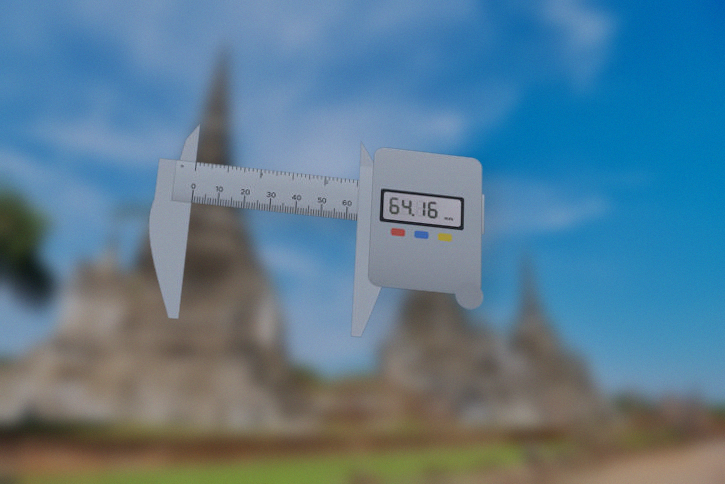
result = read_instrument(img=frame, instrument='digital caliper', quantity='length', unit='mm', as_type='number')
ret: 64.16 mm
